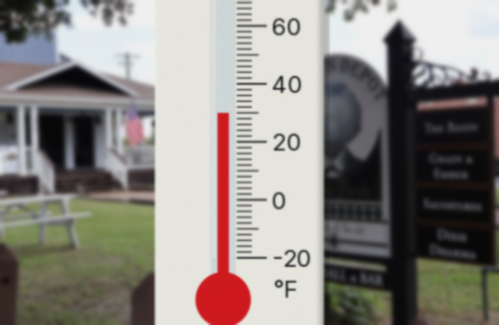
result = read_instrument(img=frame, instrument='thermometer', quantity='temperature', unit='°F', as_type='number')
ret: 30 °F
